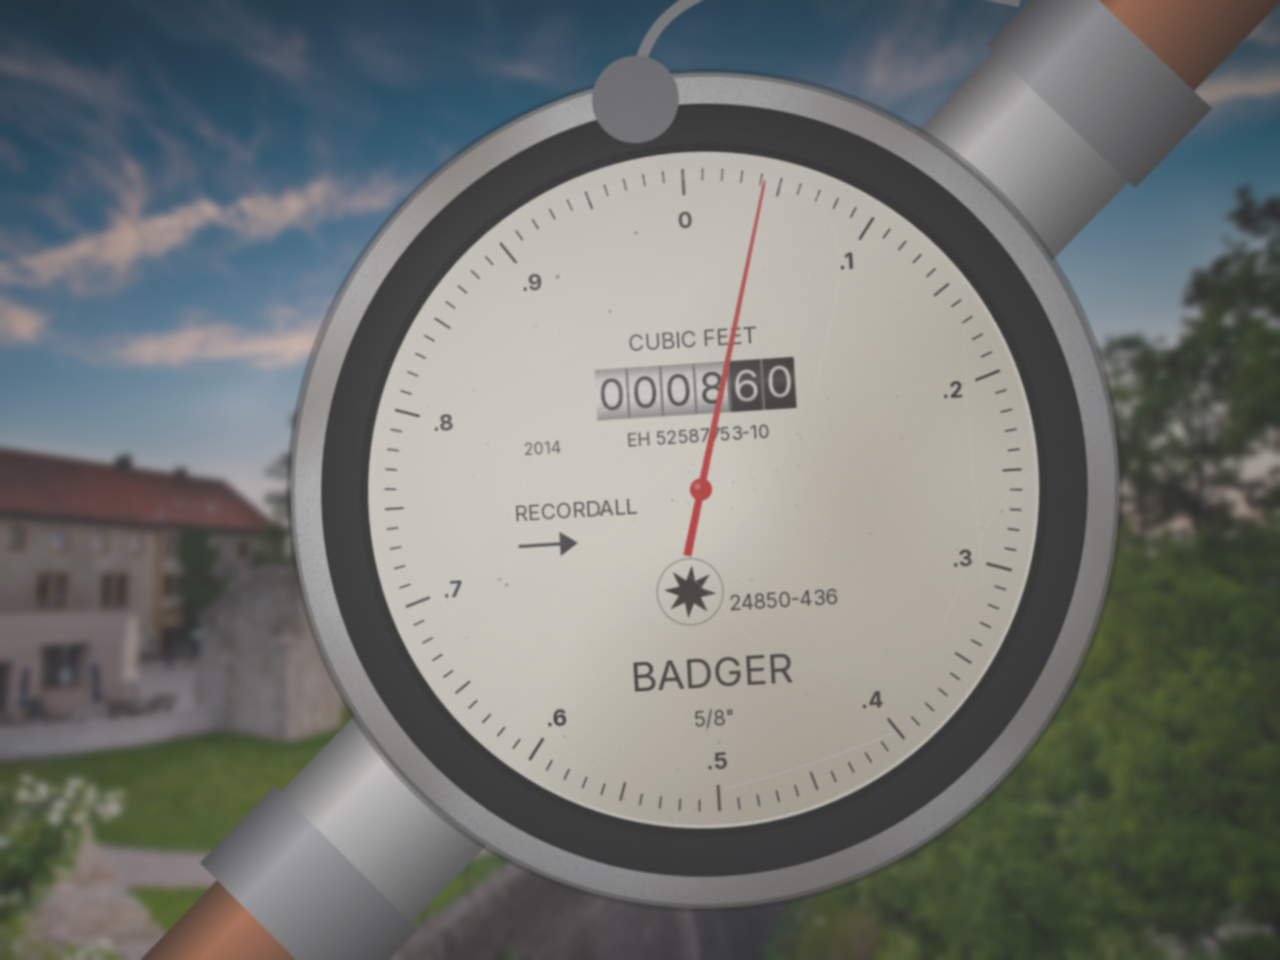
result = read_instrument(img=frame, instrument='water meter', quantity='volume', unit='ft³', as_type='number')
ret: 860.04 ft³
